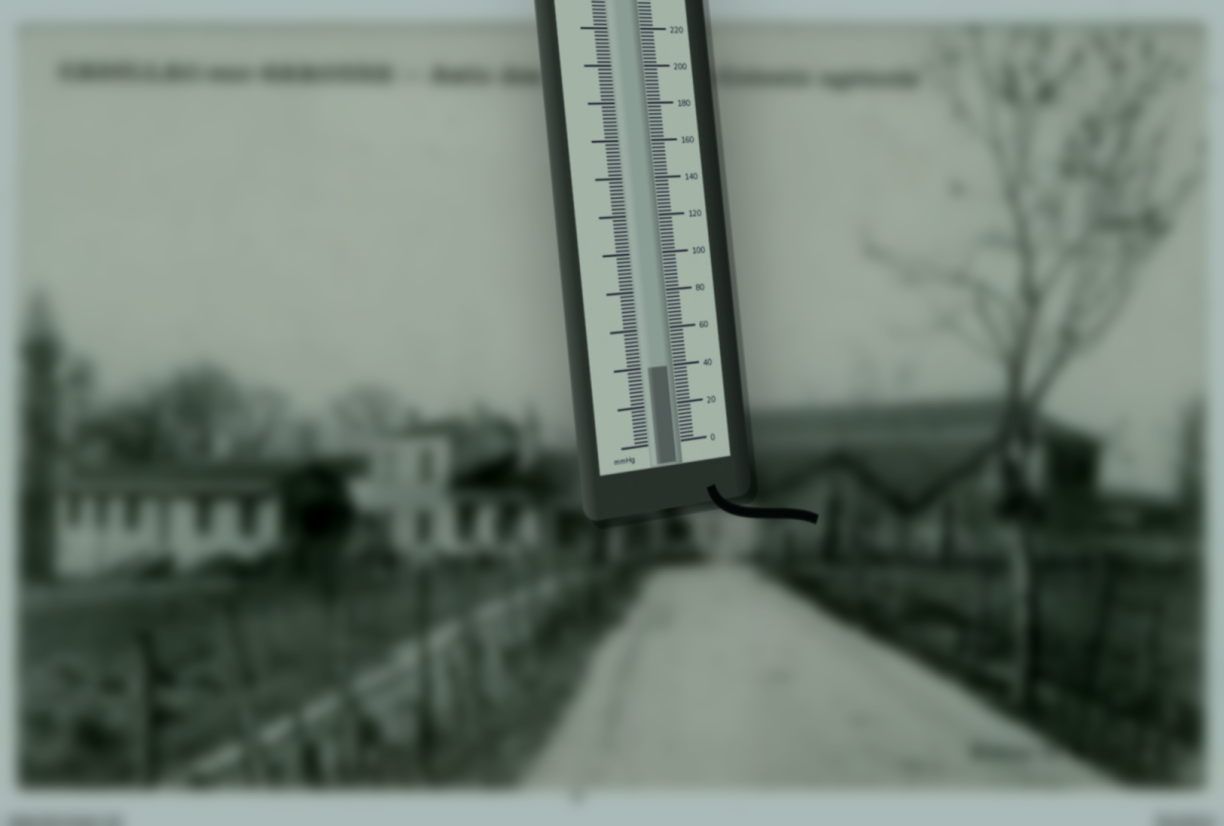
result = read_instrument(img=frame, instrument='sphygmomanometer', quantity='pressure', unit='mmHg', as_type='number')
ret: 40 mmHg
